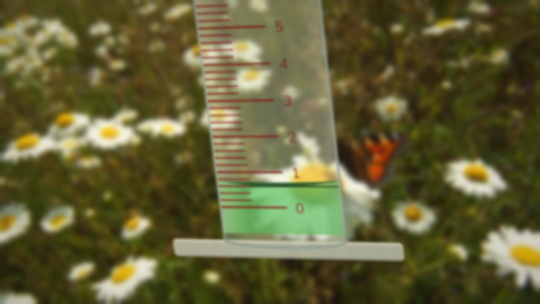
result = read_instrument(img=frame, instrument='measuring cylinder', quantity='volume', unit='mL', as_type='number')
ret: 0.6 mL
